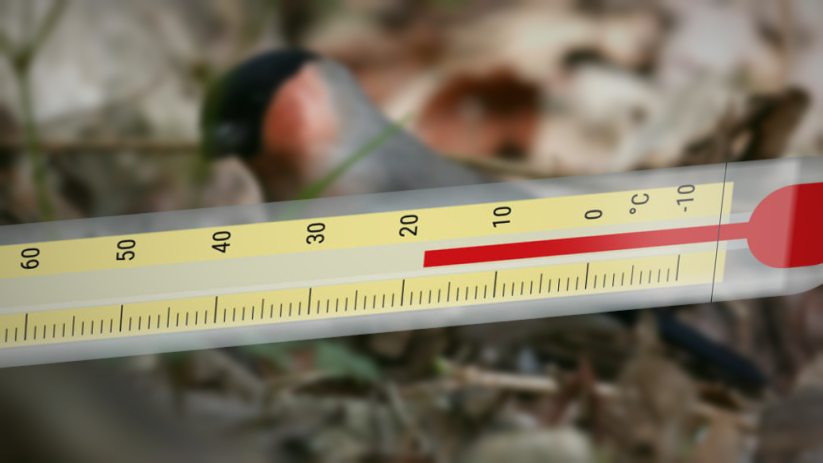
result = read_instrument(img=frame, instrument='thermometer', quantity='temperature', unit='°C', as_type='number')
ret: 18 °C
